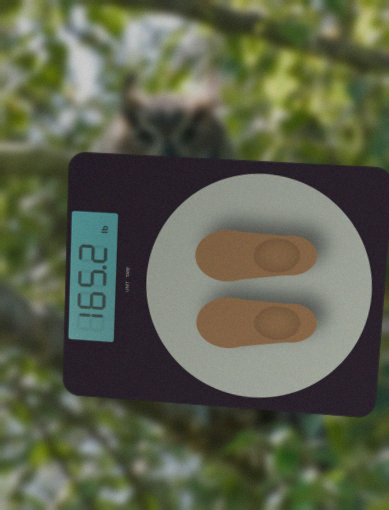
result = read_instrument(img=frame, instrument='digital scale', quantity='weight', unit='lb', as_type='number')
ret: 165.2 lb
